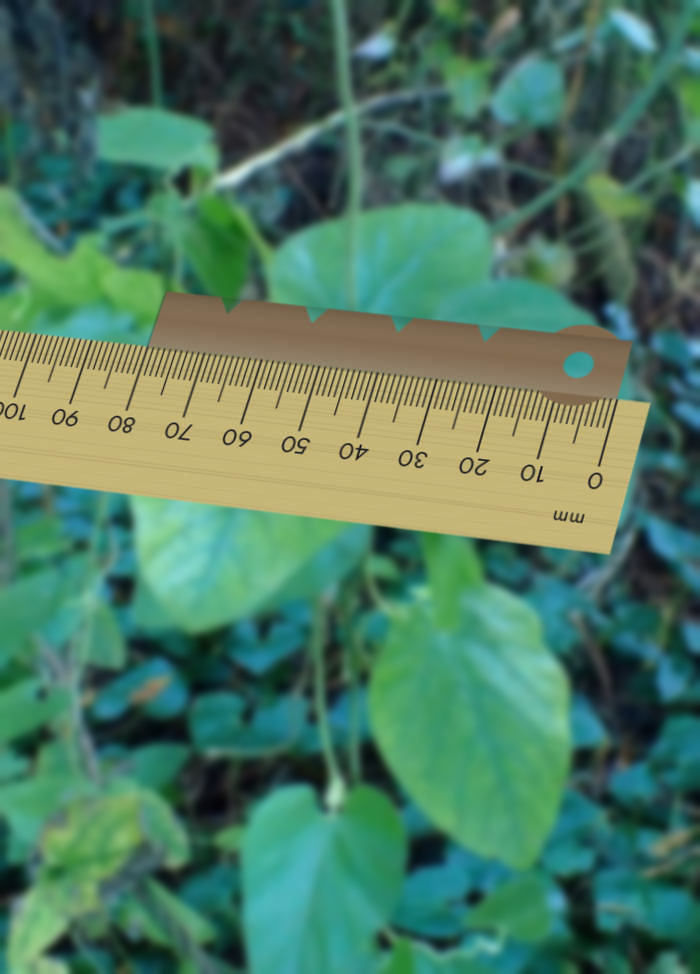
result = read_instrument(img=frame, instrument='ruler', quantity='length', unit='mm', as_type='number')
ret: 80 mm
